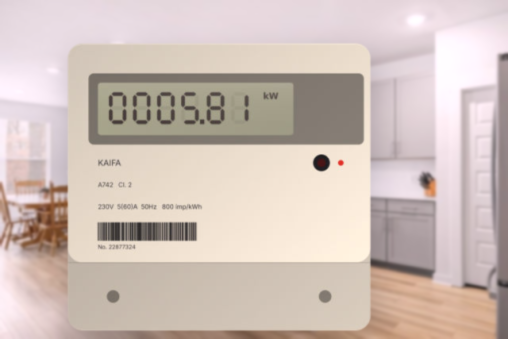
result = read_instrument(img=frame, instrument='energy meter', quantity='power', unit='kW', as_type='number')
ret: 5.81 kW
